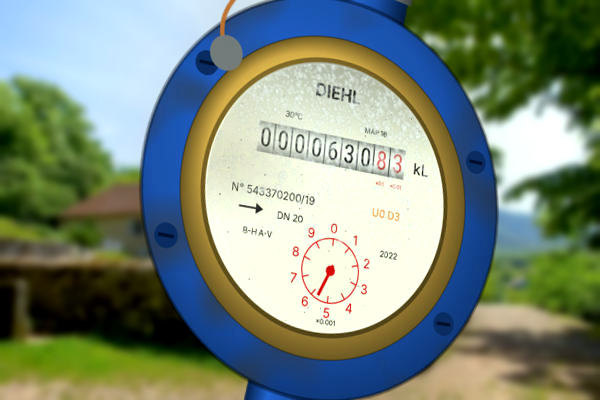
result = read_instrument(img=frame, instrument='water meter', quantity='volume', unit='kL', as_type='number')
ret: 630.835 kL
